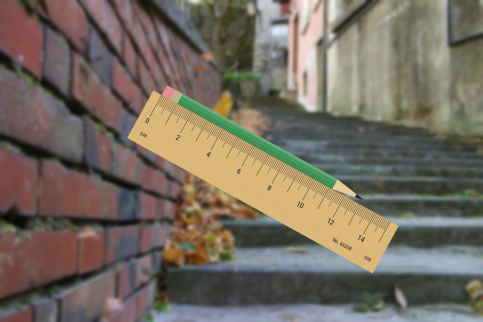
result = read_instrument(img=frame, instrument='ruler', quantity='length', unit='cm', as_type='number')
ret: 13 cm
